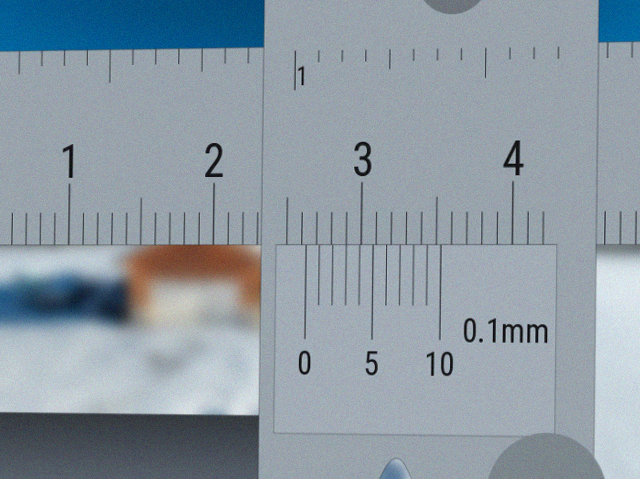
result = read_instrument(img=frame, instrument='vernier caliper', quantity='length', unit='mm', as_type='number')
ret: 26.3 mm
